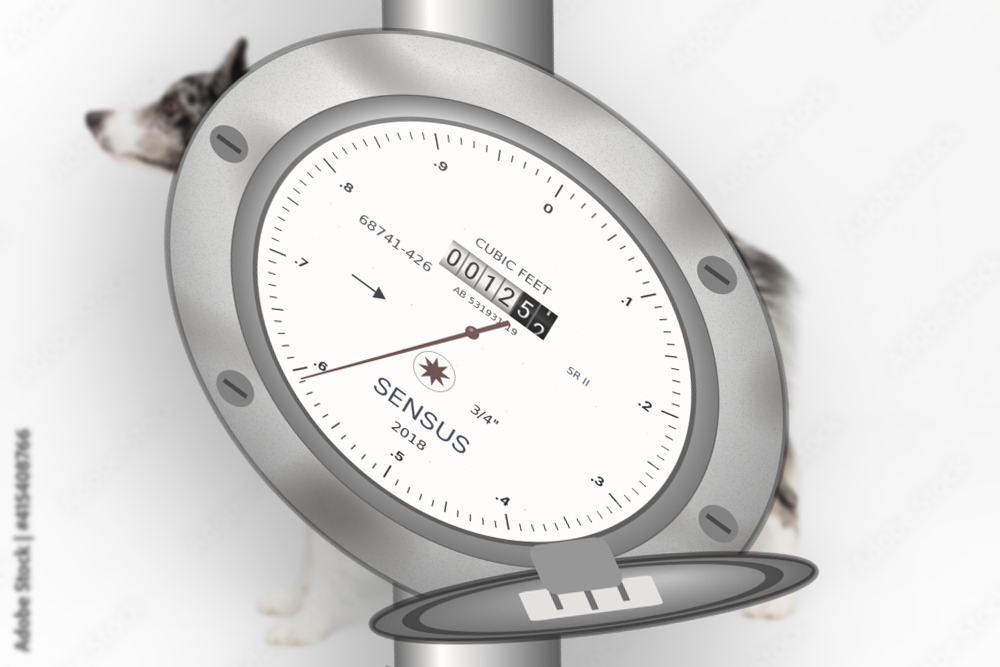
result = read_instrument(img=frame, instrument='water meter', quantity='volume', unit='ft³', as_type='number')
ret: 1251.59 ft³
